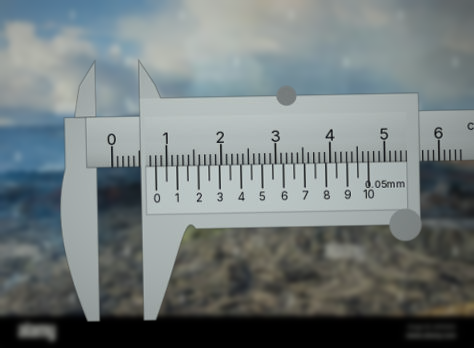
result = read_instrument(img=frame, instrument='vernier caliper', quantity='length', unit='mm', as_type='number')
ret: 8.0 mm
